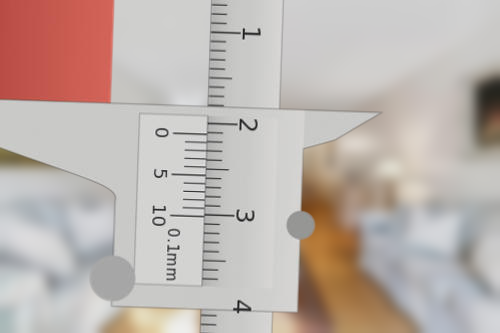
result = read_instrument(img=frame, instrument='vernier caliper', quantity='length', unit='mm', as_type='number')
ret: 21.2 mm
